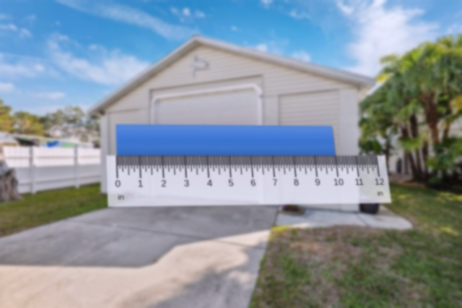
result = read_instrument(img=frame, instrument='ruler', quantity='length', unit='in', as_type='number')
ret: 10 in
